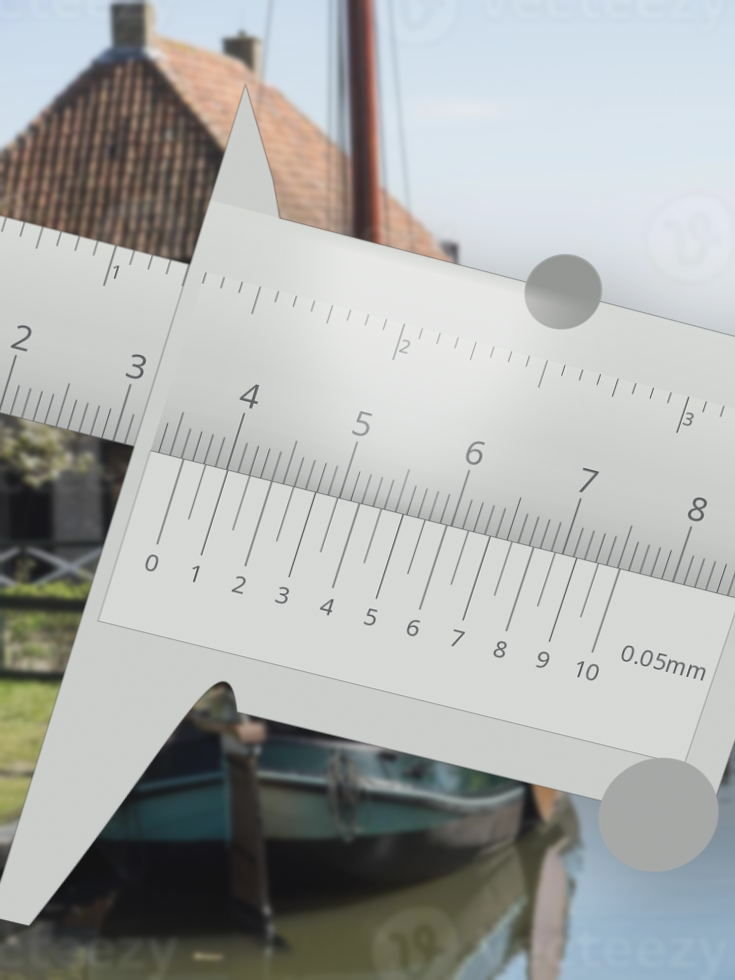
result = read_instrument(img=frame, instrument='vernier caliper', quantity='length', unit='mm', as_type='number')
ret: 36.2 mm
